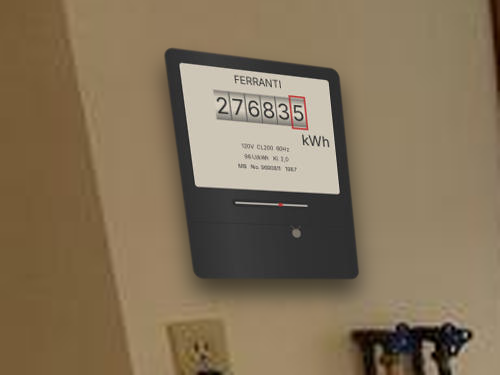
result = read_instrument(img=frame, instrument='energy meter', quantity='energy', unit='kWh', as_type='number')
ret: 27683.5 kWh
